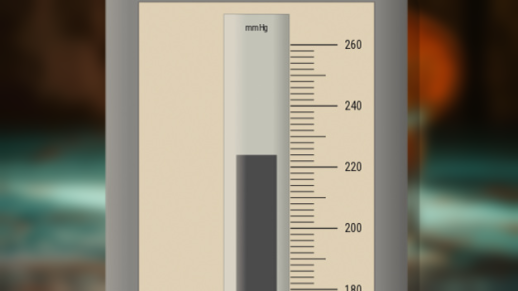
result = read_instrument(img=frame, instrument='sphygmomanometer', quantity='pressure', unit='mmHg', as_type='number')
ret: 224 mmHg
